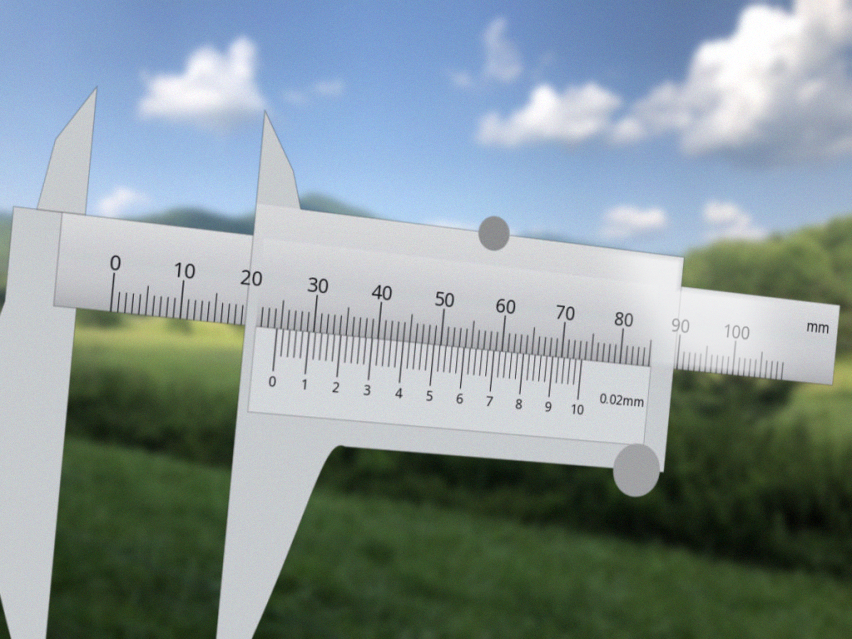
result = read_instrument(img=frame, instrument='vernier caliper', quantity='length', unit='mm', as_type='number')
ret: 24.4 mm
